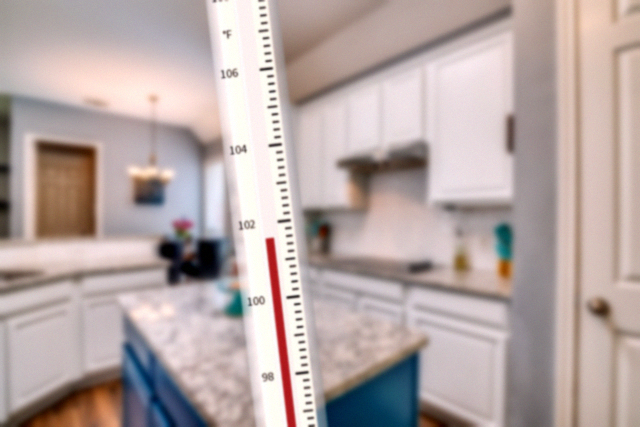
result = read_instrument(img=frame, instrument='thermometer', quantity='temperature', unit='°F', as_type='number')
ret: 101.6 °F
